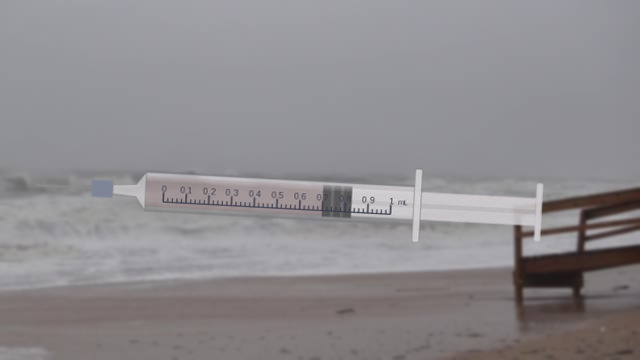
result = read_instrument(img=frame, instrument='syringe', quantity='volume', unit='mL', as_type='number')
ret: 0.7 mL
